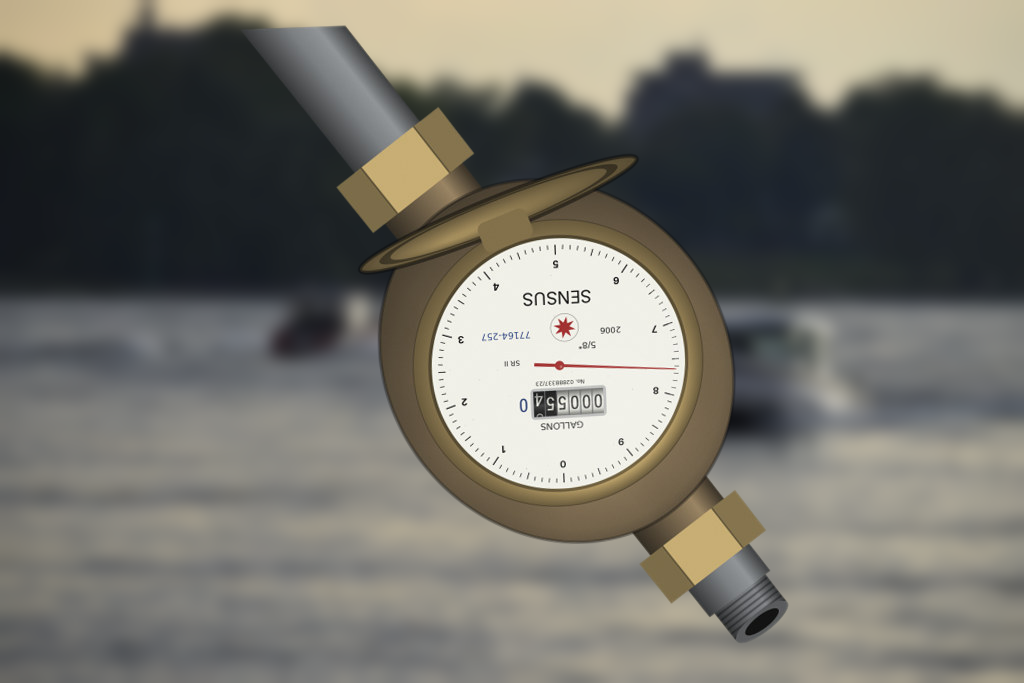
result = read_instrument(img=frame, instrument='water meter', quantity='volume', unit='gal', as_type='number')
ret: 5537.6 gal
